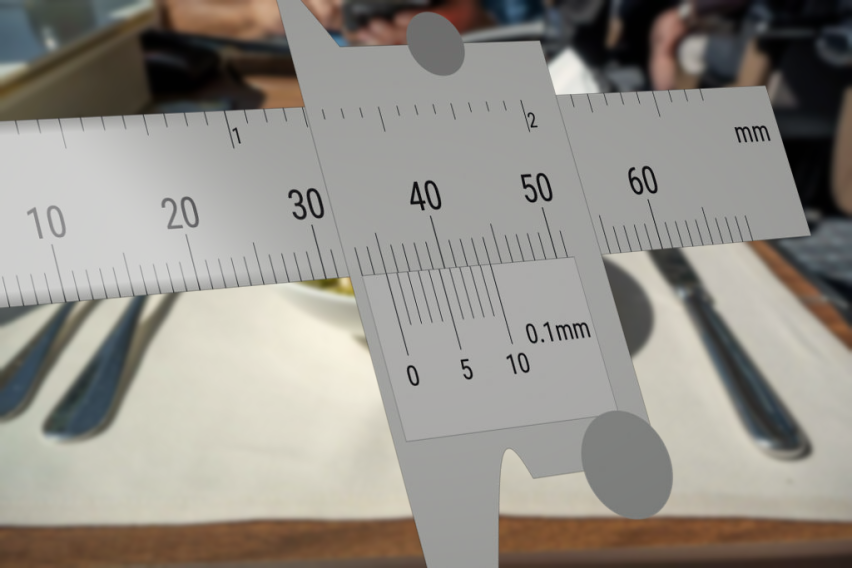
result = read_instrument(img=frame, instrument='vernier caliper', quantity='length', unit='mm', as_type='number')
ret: 35.0 mm
